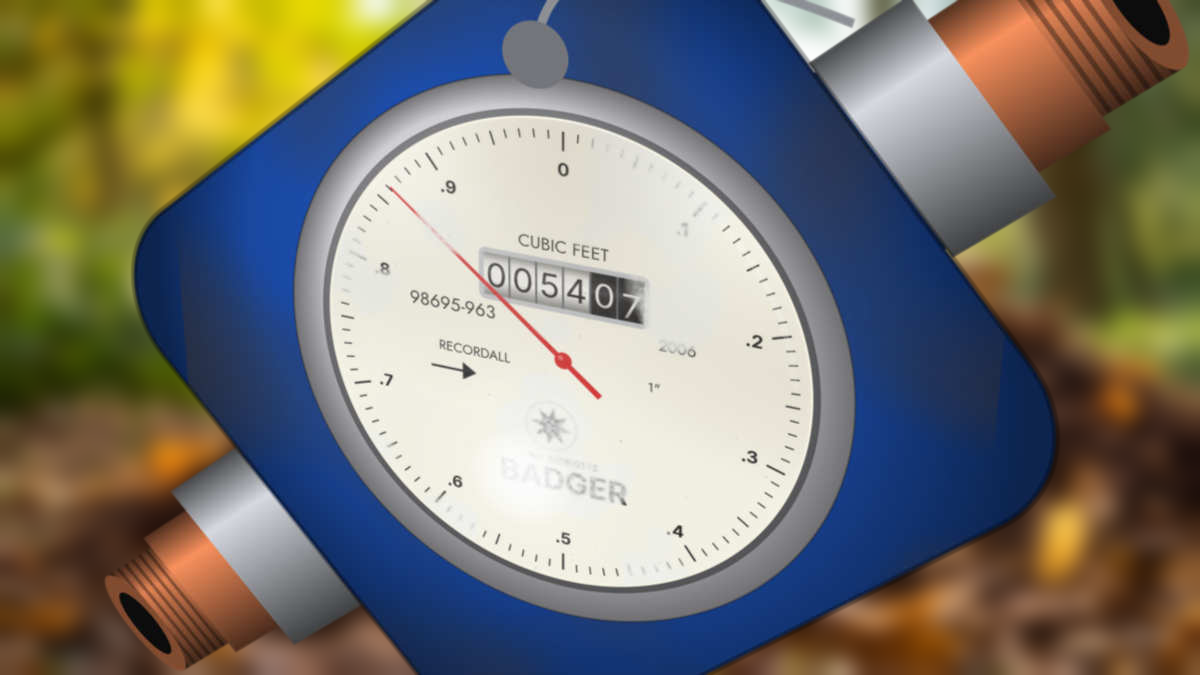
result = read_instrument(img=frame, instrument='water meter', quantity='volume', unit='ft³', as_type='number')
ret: 5406.86 ft³
